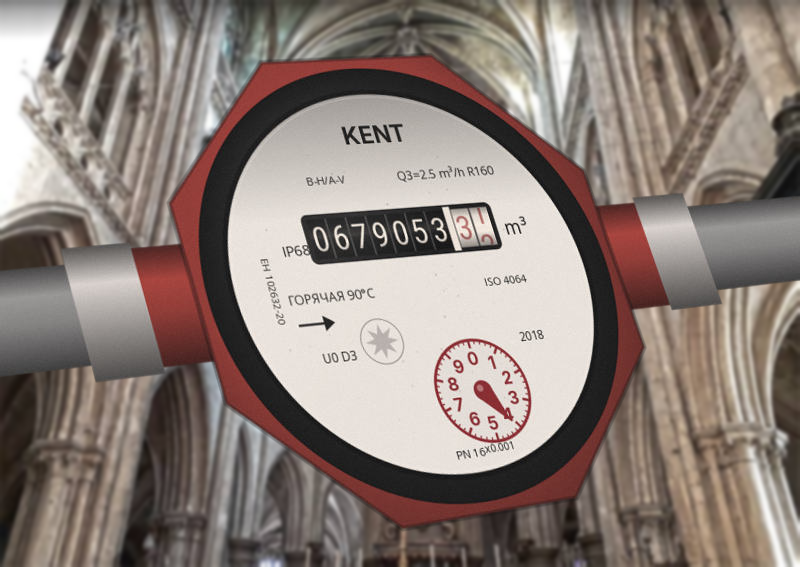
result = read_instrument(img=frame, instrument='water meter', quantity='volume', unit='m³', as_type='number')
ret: 679053.314 m³
